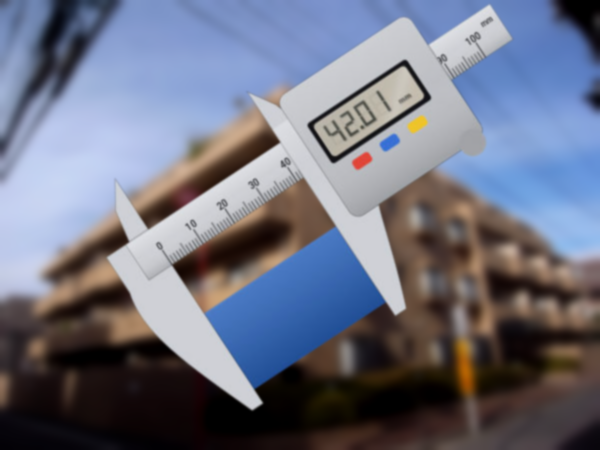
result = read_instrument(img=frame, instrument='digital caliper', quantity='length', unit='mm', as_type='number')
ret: 42.01 mm
